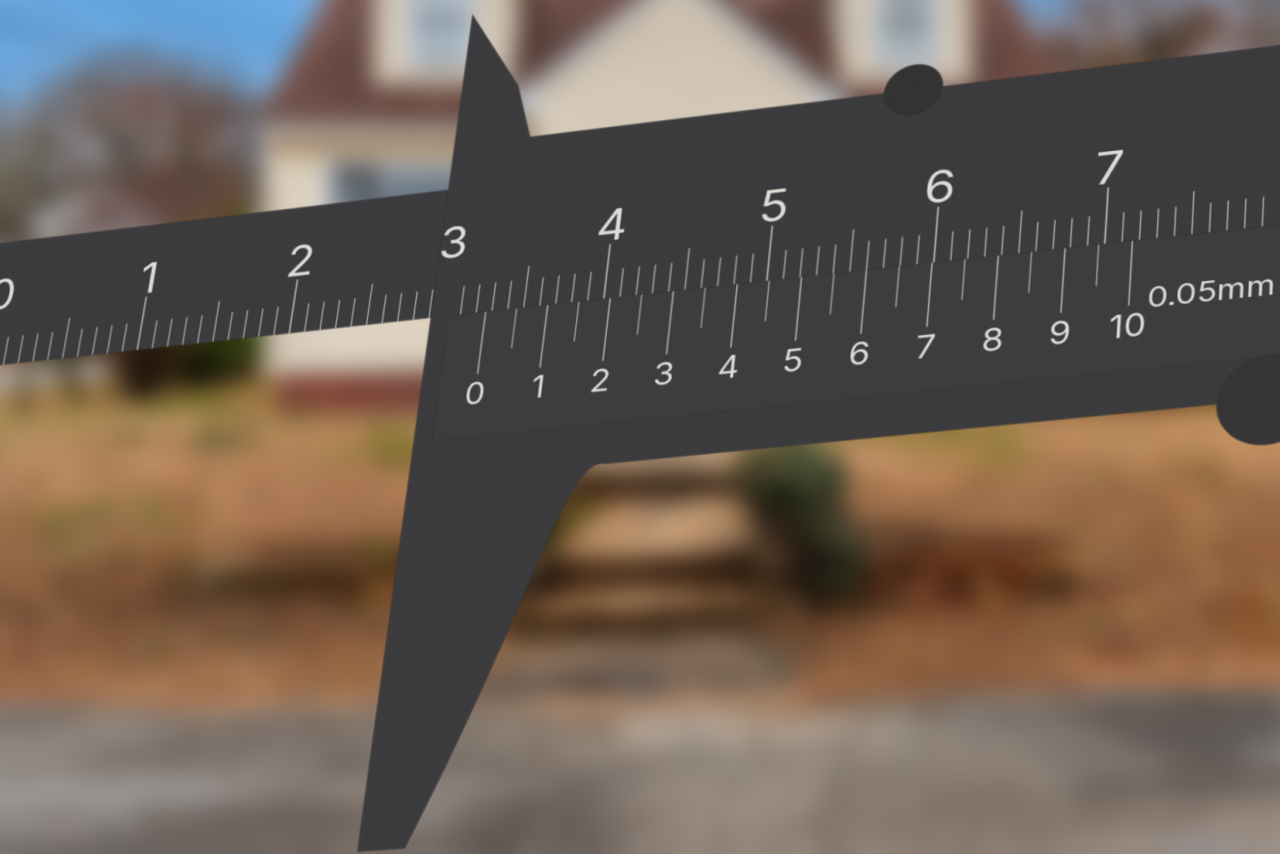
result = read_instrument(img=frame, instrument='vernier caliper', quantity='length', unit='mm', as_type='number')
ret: 32.6 mm
